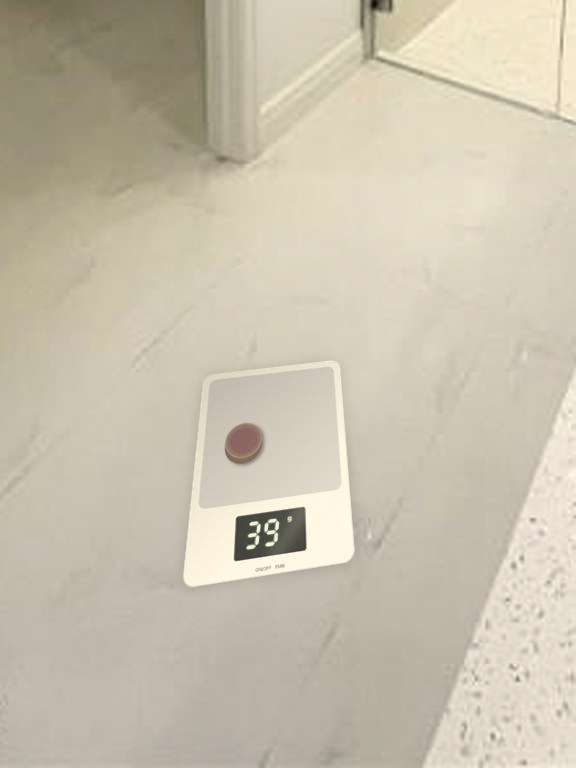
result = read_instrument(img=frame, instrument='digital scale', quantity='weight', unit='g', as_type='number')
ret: 39 g
